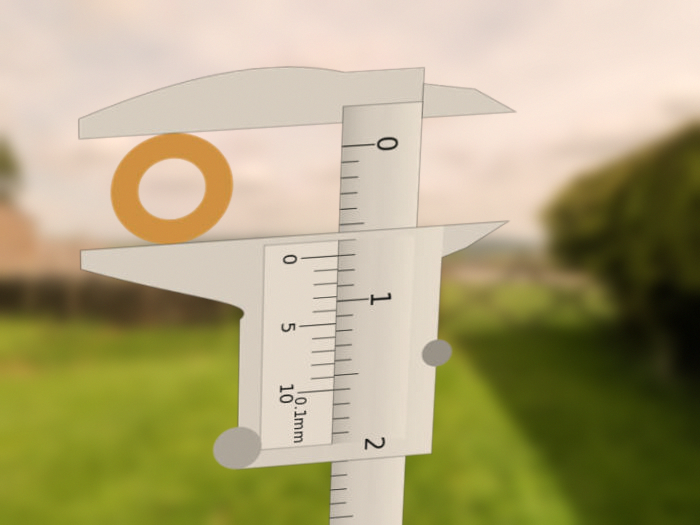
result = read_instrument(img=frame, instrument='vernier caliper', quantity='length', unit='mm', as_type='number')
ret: 7.0 mm
